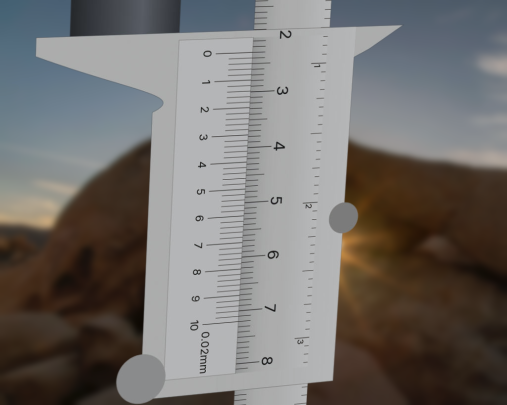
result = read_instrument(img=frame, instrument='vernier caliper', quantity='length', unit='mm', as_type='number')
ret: 23.0 mm
